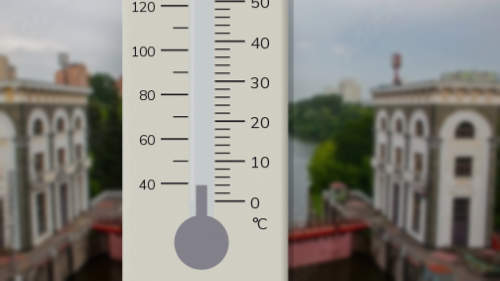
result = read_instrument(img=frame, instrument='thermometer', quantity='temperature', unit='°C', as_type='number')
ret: 4 °C
